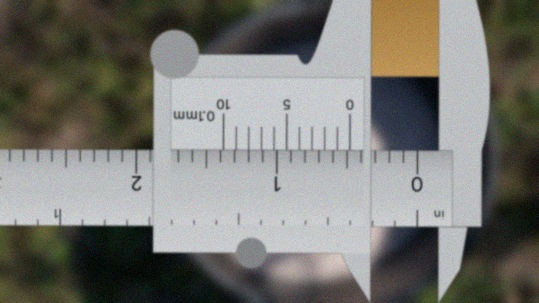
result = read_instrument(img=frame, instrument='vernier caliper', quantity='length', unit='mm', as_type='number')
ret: 4.8 mm
